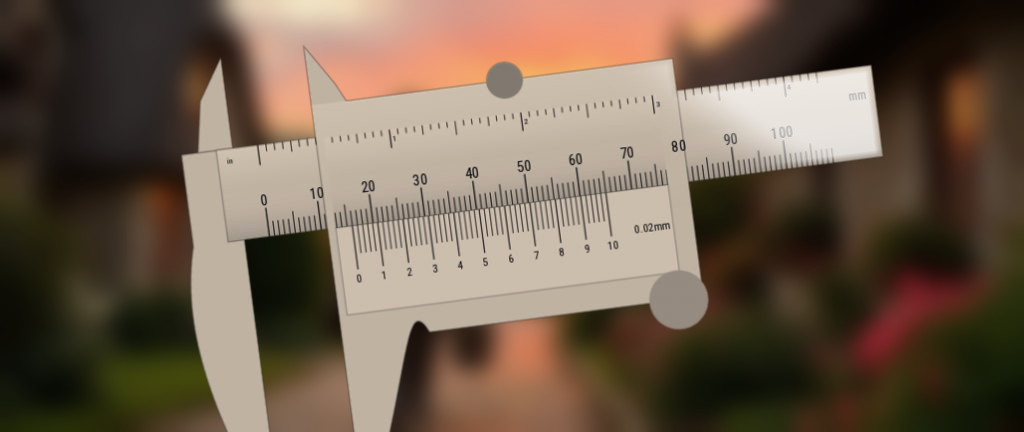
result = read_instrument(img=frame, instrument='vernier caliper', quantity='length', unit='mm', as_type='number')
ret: 16.0 mm
